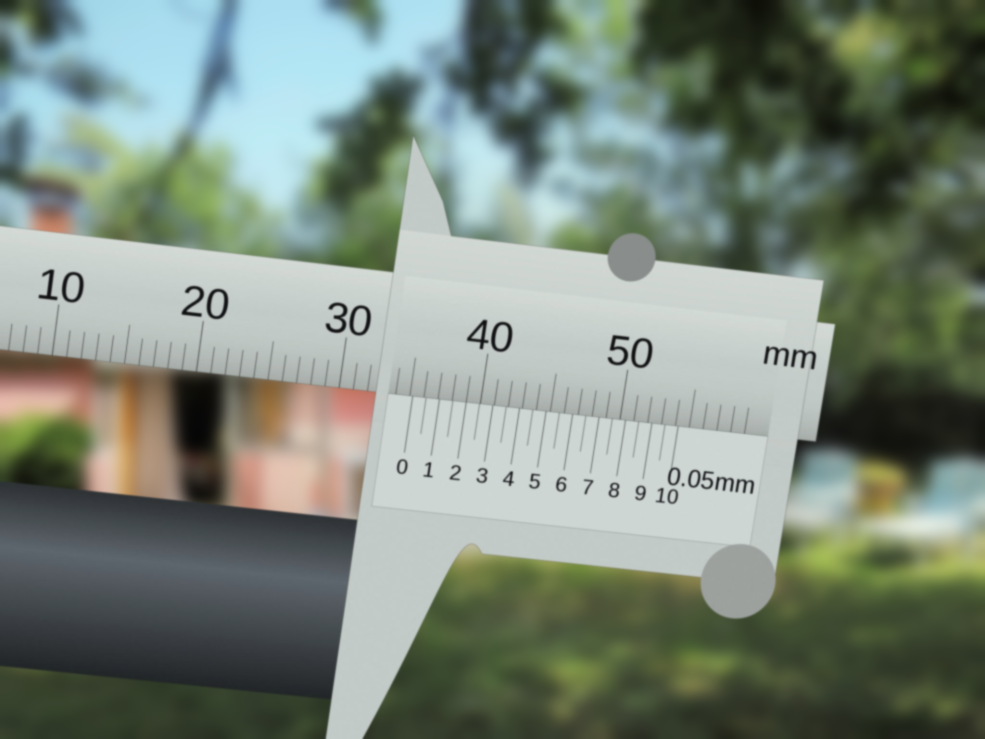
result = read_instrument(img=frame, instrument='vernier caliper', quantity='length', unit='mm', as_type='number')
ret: 35.2 mm
